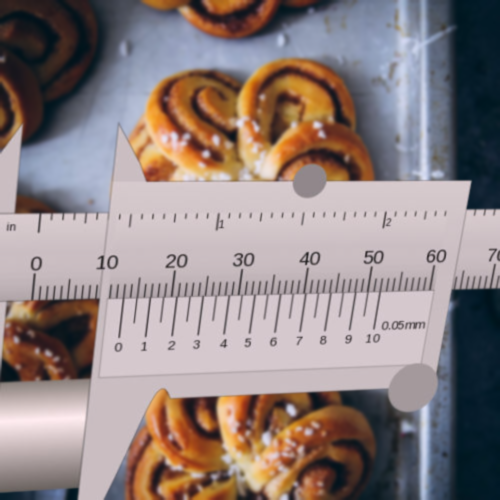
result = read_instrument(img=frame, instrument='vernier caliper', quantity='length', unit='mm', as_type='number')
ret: 13.0 mm
